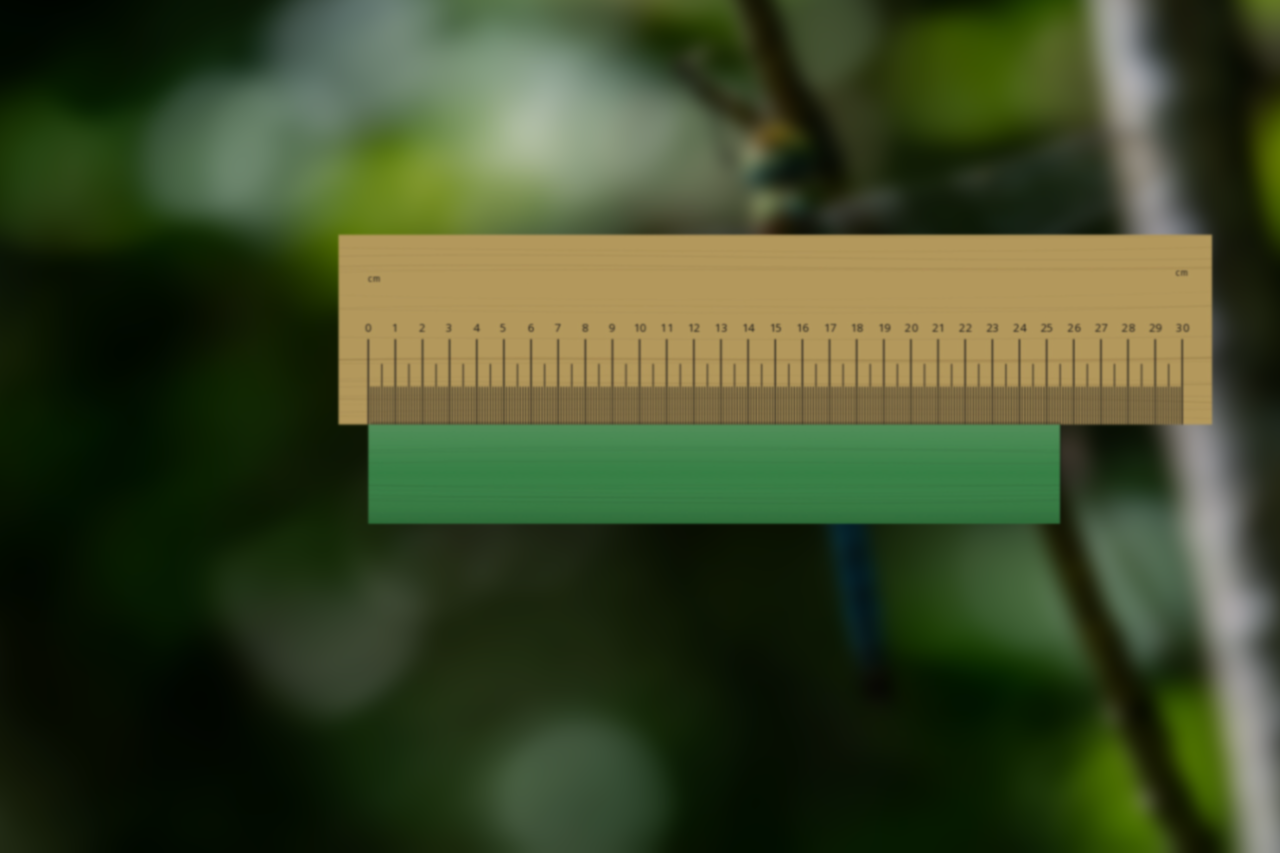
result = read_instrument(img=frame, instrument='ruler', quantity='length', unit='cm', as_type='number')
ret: 25.5 cm
